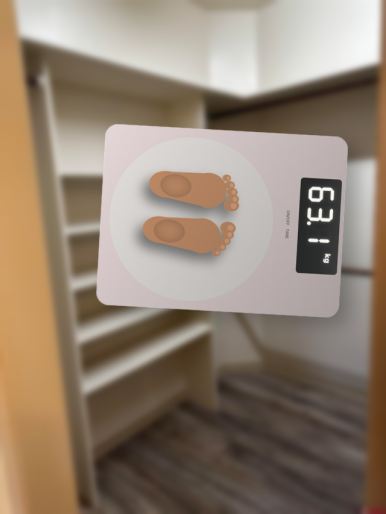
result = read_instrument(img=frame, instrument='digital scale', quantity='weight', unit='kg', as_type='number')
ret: 63.1 kg
